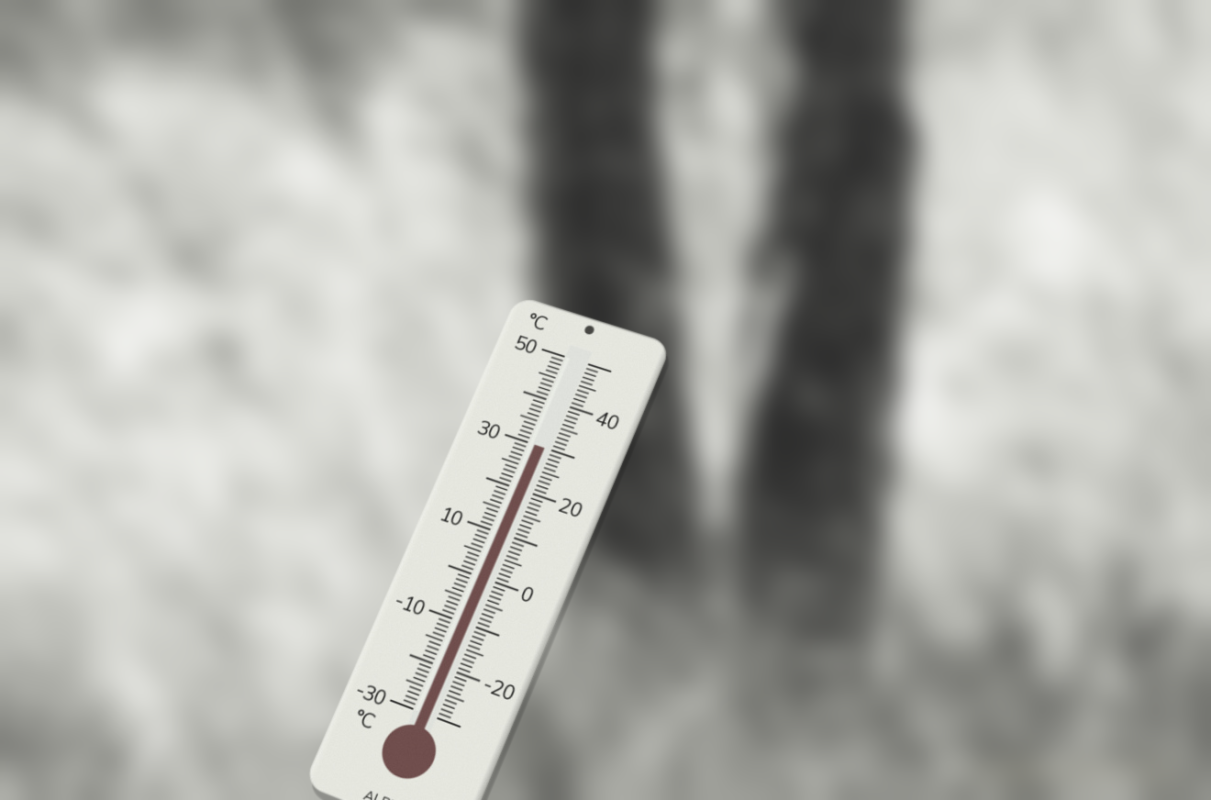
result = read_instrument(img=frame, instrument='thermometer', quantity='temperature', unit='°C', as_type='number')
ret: 30 °C
